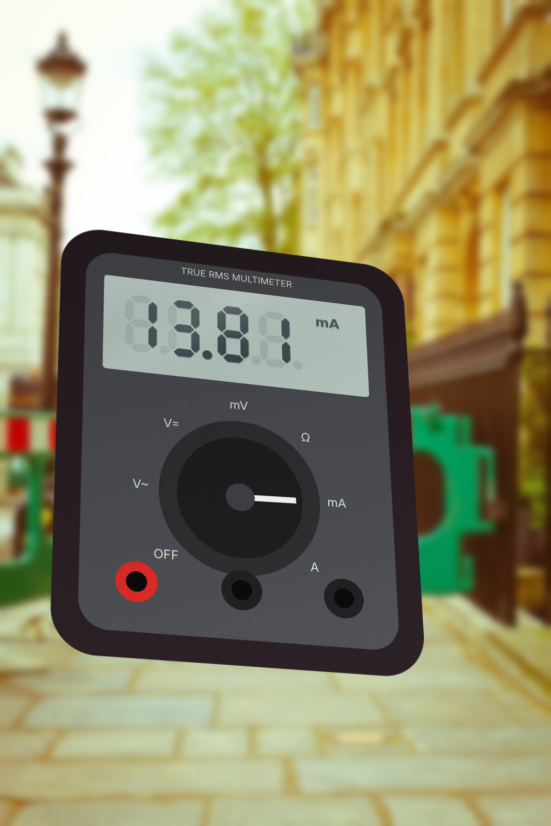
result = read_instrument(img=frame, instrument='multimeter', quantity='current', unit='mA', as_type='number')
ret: 13.81 mA
